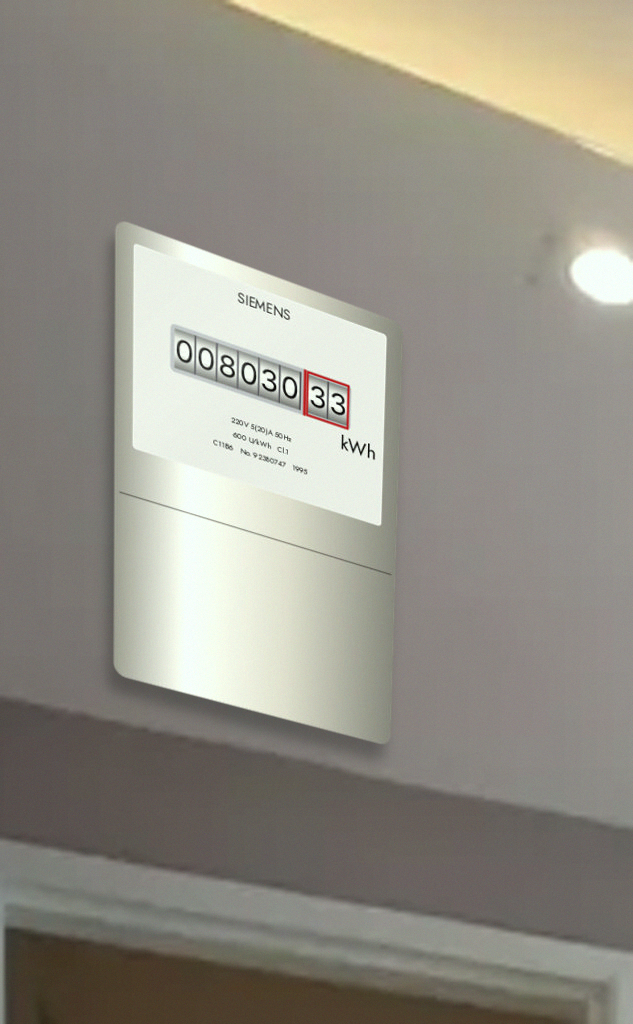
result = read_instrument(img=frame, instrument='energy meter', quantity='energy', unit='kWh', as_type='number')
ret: 8030.33 kWh
